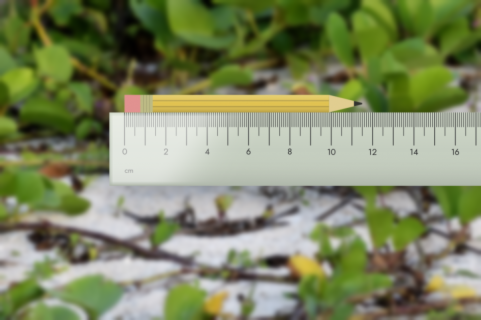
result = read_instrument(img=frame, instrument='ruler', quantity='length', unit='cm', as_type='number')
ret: 11.5 cm
